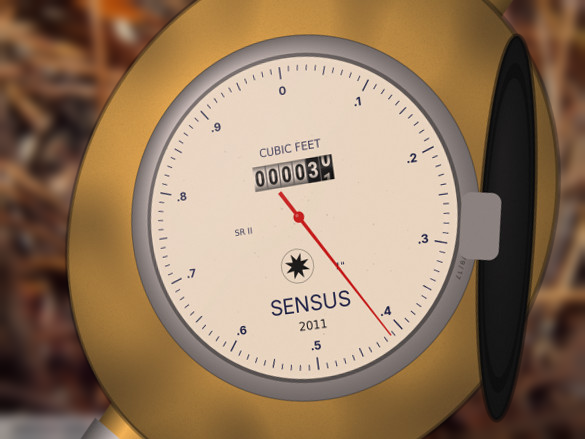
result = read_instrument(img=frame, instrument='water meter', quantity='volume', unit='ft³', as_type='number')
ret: 30.41 ft³
